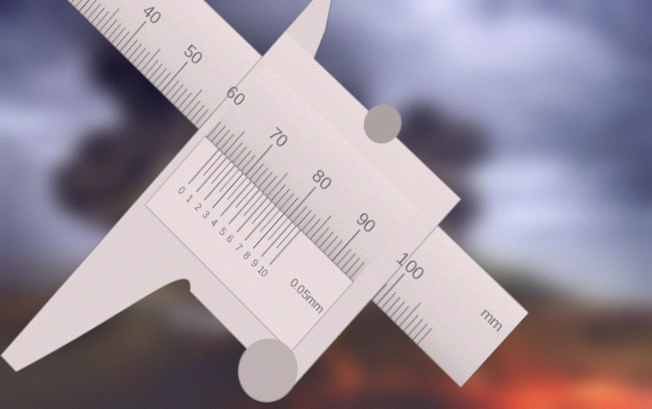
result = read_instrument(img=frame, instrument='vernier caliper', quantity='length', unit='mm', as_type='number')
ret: 63.8 mm
